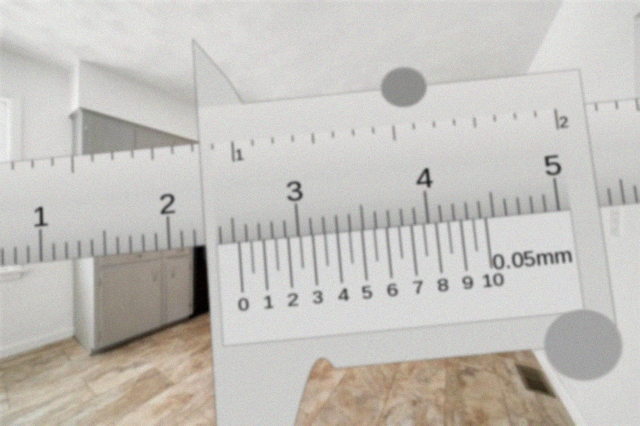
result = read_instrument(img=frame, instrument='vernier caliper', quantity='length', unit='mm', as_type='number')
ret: 25.4 mm
